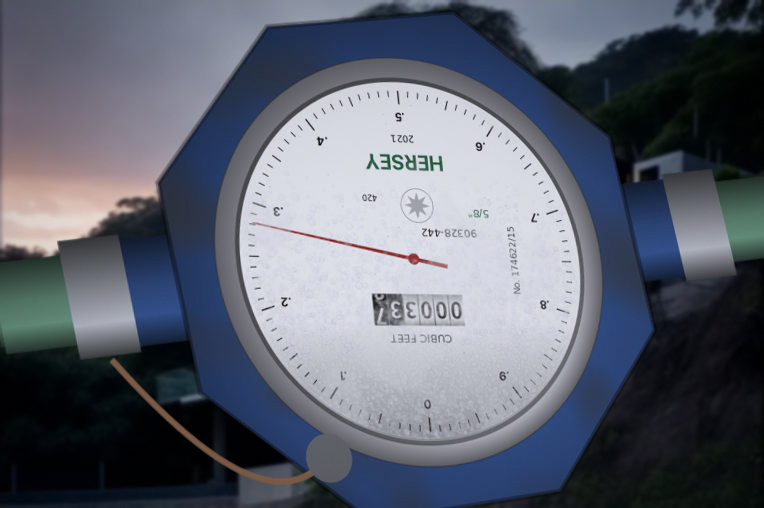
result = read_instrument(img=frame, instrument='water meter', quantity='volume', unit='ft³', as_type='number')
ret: 337.28 ft³
